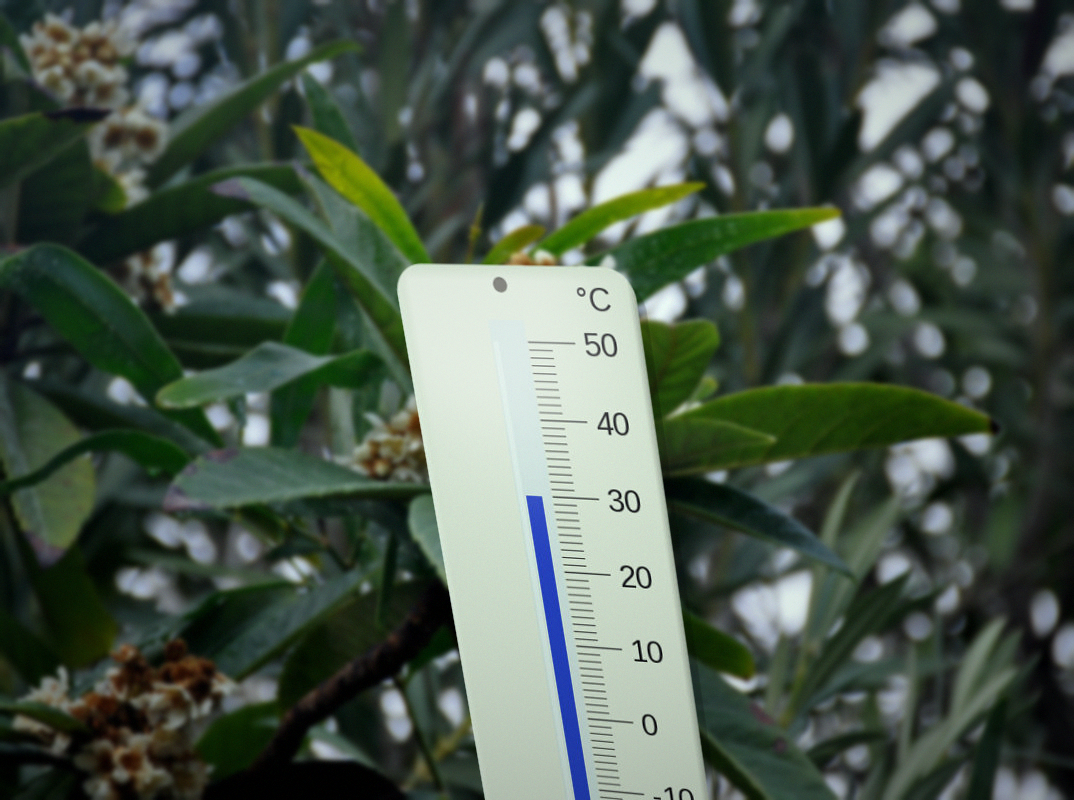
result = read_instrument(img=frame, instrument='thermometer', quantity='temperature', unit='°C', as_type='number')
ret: 30 °C
